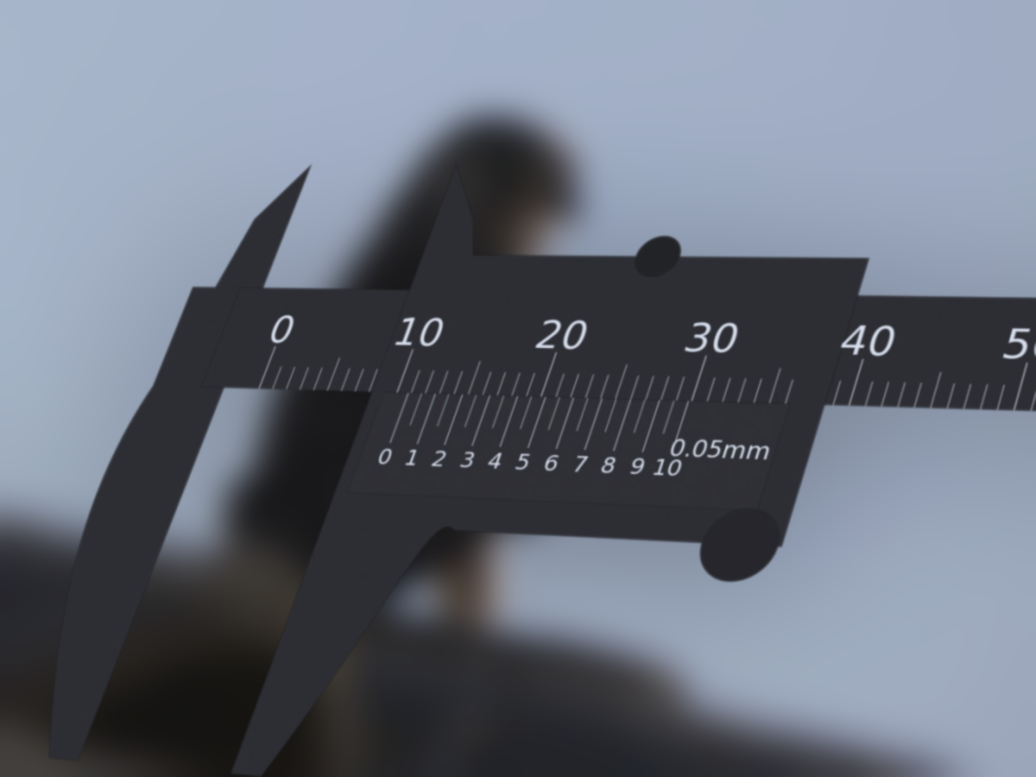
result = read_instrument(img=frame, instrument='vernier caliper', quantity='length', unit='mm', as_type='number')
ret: 10.8 mm
